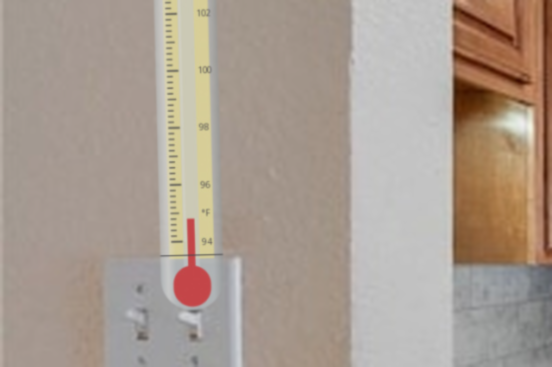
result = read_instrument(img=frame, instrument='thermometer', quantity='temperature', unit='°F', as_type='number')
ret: 94.8 °F
